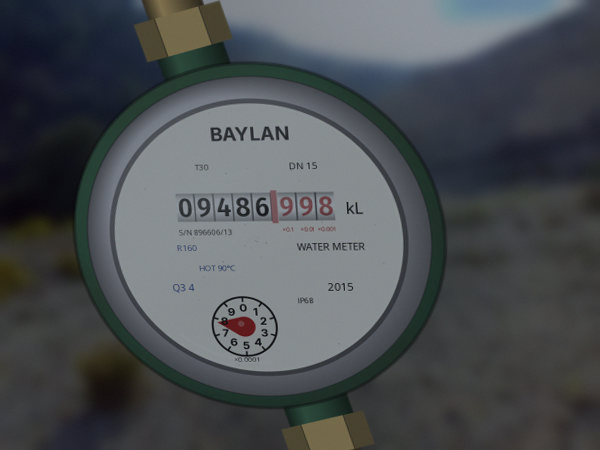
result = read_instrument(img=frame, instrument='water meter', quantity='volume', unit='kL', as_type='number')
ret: 9486.9987 kL
